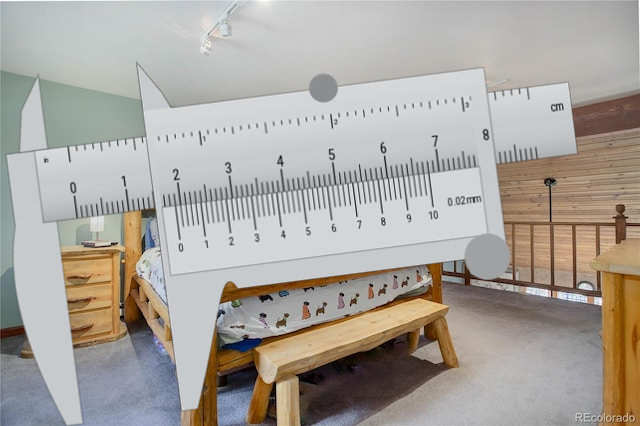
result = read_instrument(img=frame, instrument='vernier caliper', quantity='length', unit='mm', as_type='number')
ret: 19.0 mm
